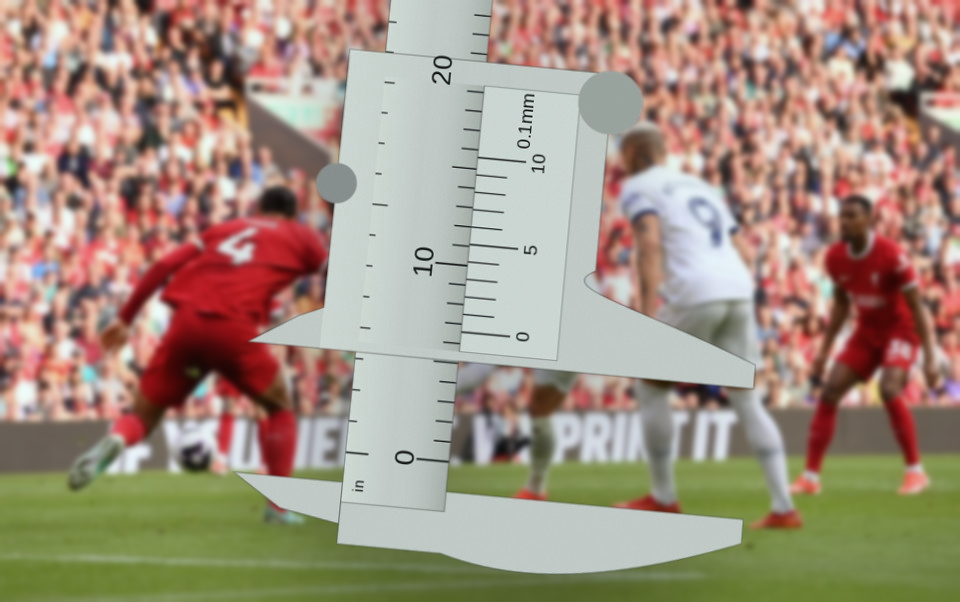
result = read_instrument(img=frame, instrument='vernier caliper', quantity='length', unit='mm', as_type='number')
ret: 6.6 mm
